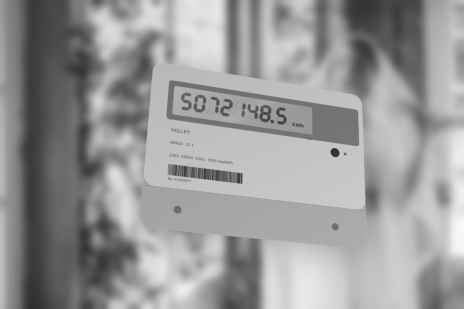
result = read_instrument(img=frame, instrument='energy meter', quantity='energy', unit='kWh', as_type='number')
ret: 5072148.5 kWh
